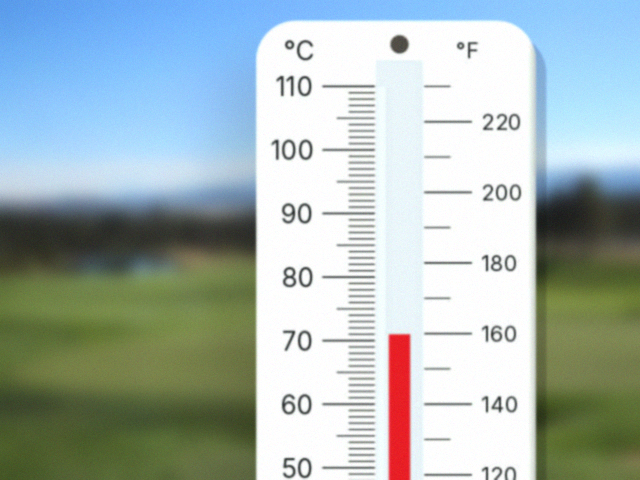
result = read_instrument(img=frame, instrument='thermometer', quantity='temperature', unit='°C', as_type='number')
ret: 71 °C
